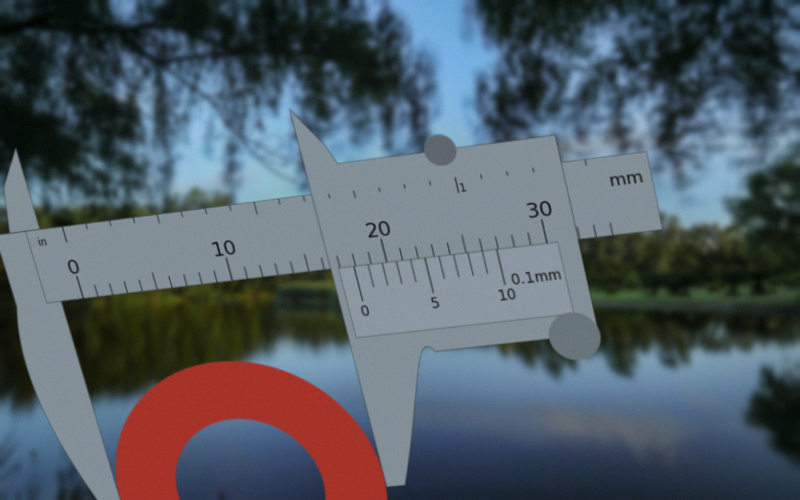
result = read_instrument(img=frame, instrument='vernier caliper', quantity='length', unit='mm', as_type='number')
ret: 17.9 mm
